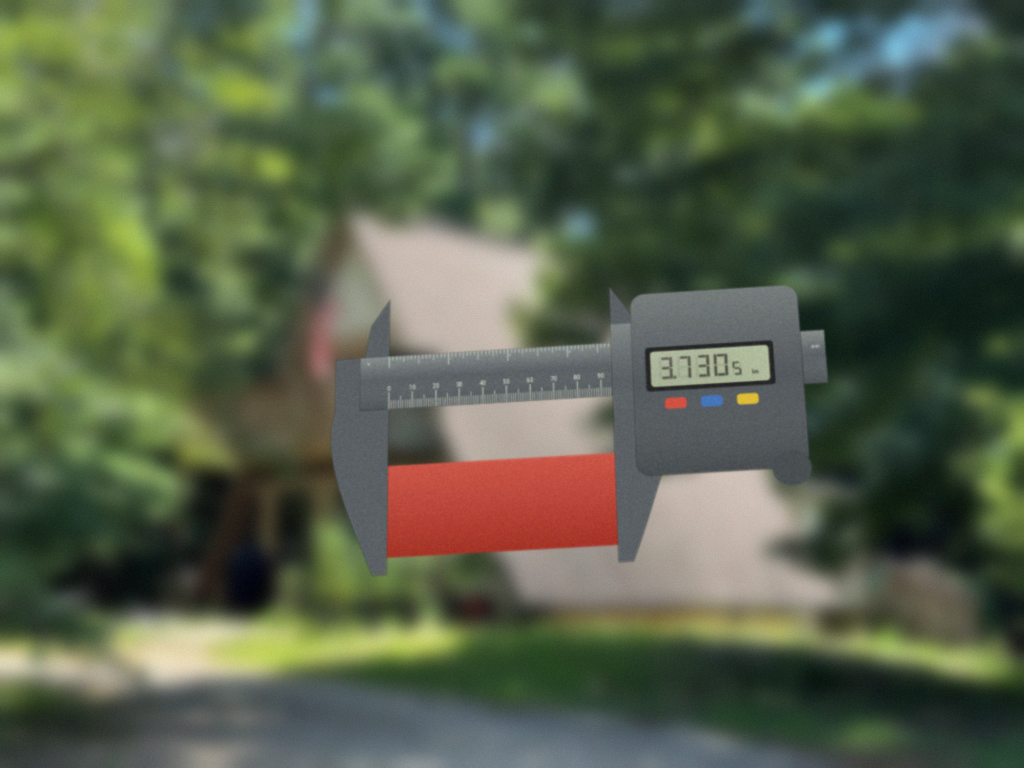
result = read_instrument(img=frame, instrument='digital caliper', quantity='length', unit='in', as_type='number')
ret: 3.7305 in
